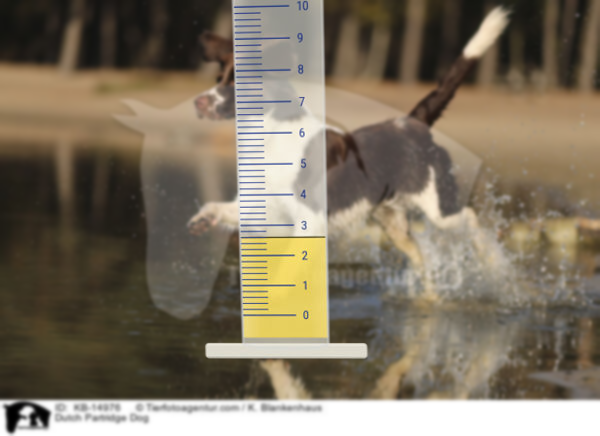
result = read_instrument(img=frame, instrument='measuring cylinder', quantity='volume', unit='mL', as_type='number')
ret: 2.6 mL
